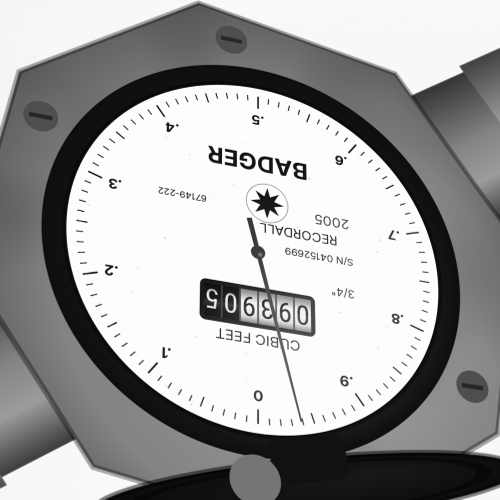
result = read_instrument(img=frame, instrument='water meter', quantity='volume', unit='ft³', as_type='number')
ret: 93904.96 ft³
